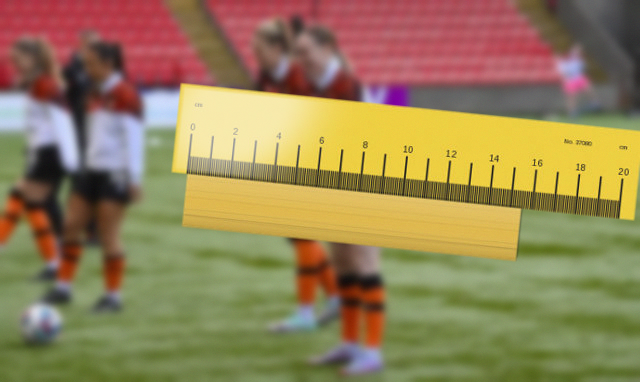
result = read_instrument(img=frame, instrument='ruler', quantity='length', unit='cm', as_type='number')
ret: 15.5 cm
